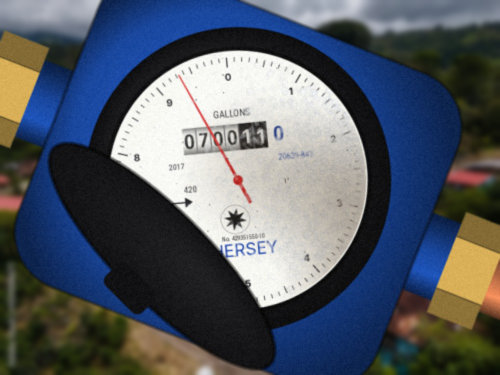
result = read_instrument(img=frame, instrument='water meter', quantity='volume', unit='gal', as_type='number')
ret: 700109.3 gal
